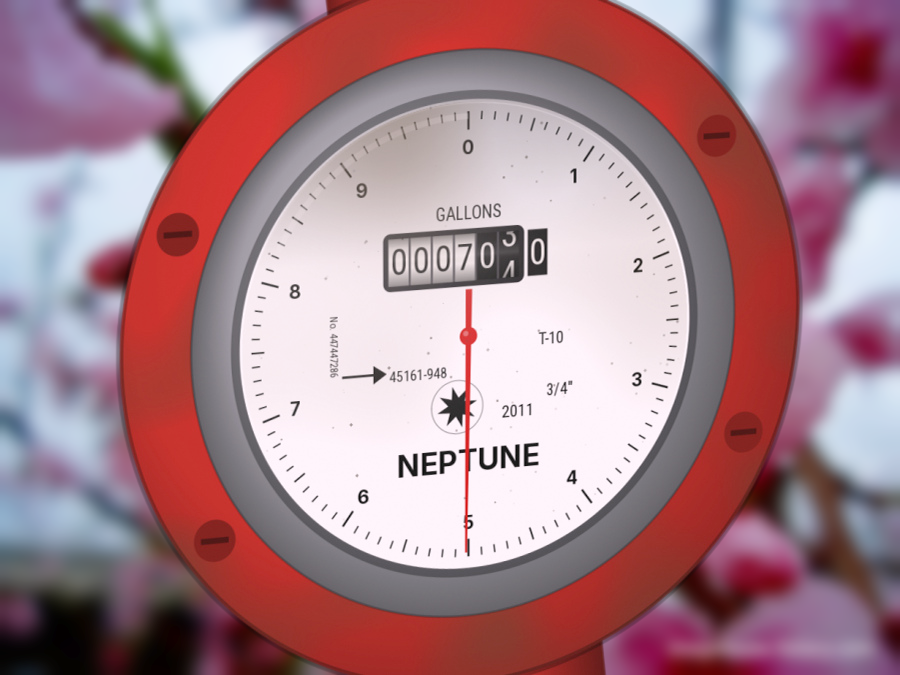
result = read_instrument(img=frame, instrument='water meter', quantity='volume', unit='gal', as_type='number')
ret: 7035.0 gal
